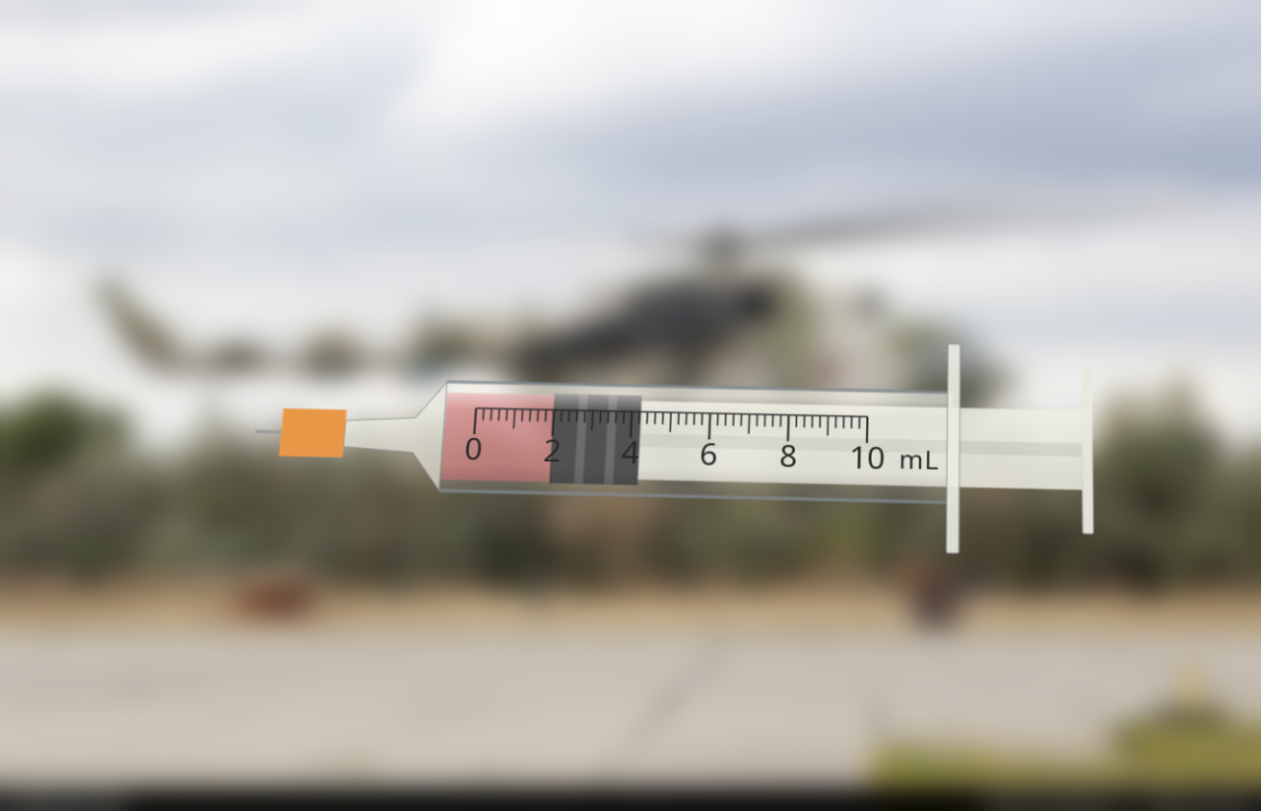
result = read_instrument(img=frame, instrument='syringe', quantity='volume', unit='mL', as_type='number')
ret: 2 mL
